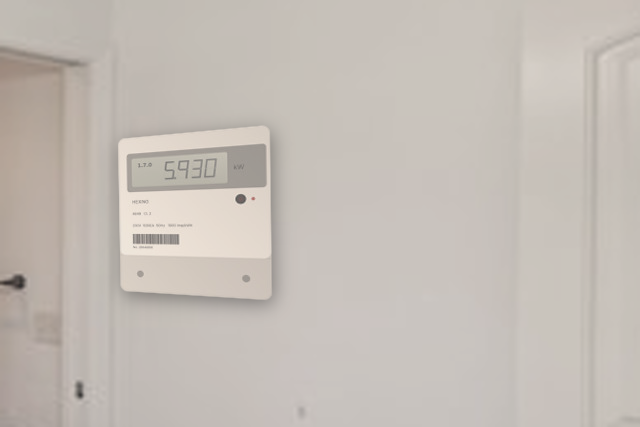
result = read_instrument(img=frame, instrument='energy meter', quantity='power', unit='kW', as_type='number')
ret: 5.930 kW
